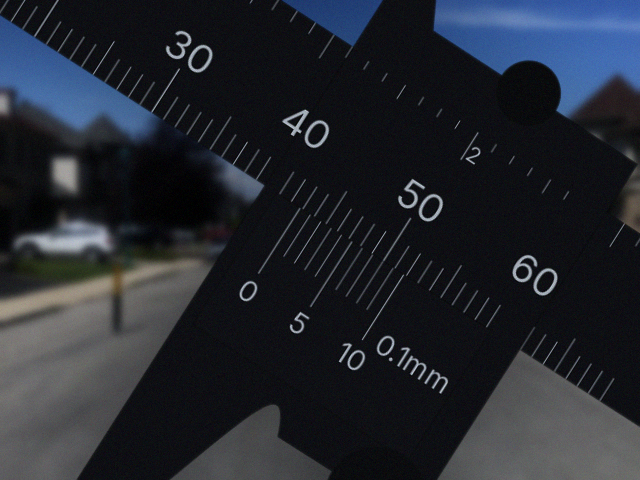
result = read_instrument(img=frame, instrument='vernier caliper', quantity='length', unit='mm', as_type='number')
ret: 42.8 mm
